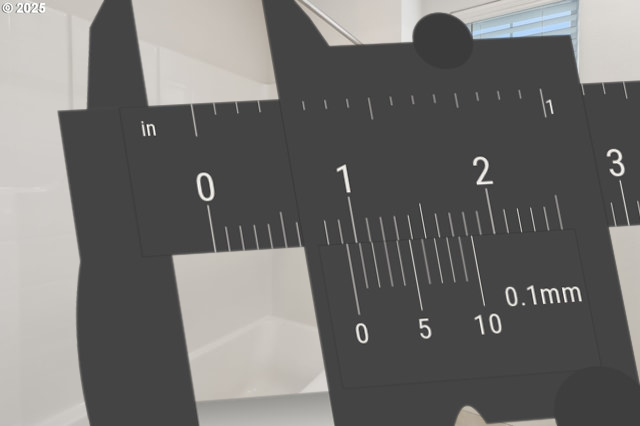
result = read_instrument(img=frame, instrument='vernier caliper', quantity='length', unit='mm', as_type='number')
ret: 9.3 mm
